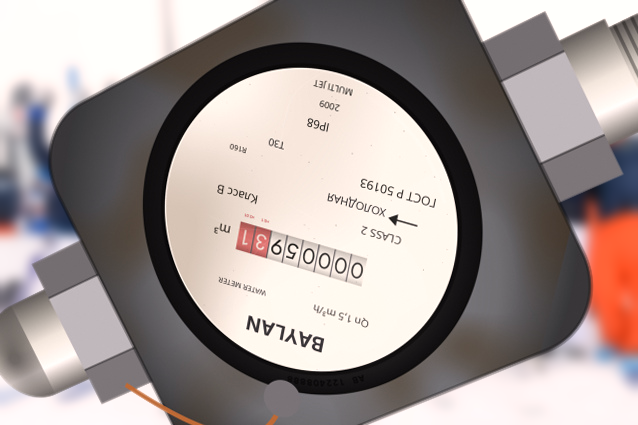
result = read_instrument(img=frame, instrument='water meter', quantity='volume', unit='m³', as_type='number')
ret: 59.31 m³
